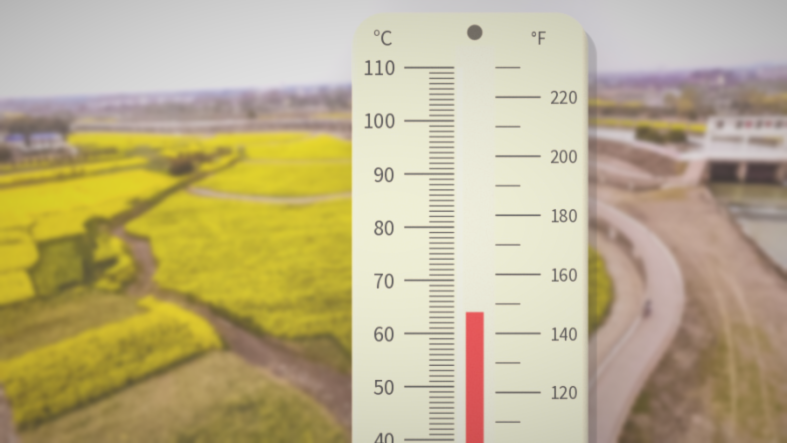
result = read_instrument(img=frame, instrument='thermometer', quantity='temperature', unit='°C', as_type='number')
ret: 64 °C
